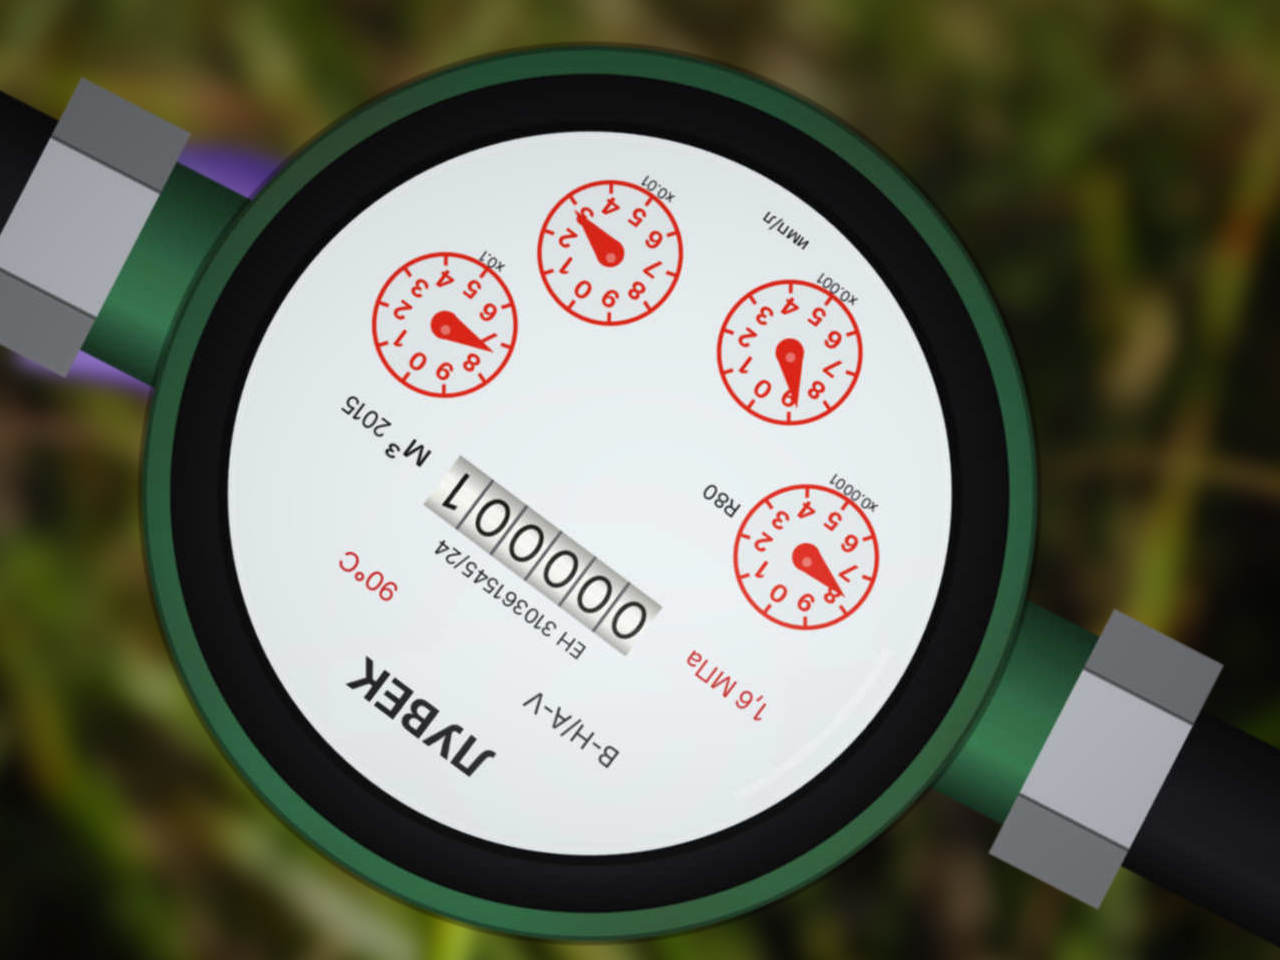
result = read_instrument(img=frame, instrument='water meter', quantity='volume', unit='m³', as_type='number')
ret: 1.7287 m³
